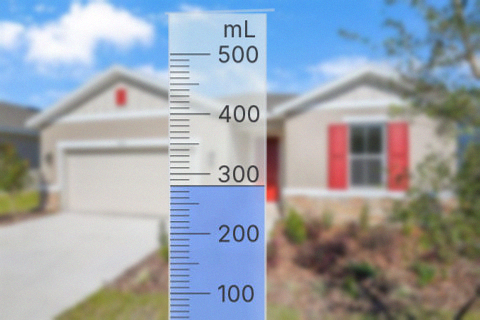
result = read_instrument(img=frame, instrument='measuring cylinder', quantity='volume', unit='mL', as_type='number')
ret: 280 mL
